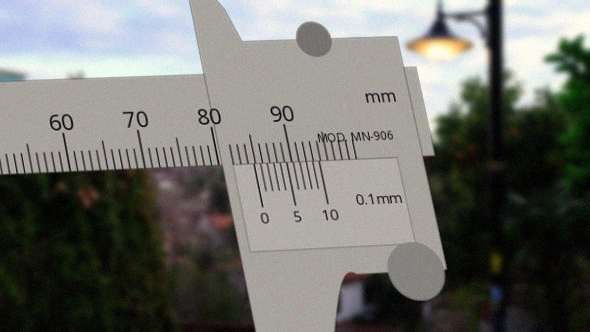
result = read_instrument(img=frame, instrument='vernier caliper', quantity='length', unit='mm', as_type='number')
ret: 84.8 mm
